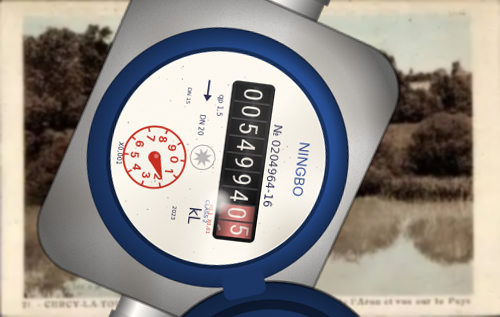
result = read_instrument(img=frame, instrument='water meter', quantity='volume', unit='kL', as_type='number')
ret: 54994.051 kL
